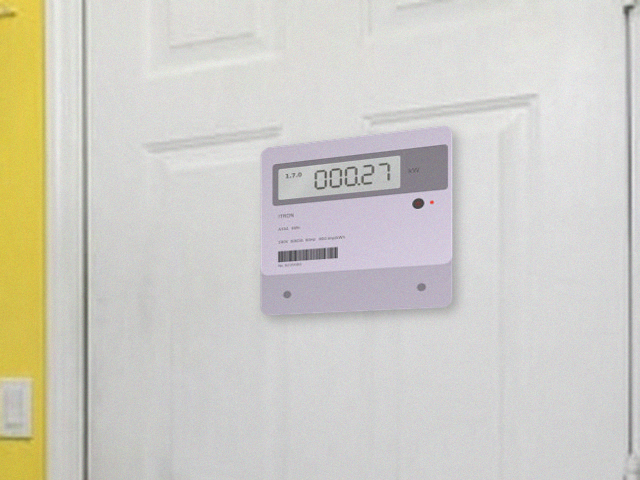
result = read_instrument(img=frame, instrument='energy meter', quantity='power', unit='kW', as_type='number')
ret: 0.27 kW
